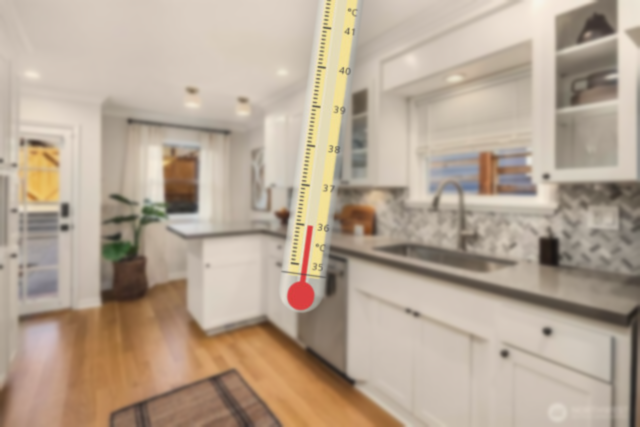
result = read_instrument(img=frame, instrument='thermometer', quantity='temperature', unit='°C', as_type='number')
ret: 36 °C
